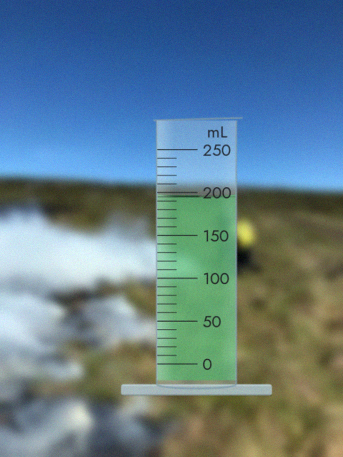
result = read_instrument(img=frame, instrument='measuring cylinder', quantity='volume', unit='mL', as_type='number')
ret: 195 mL
